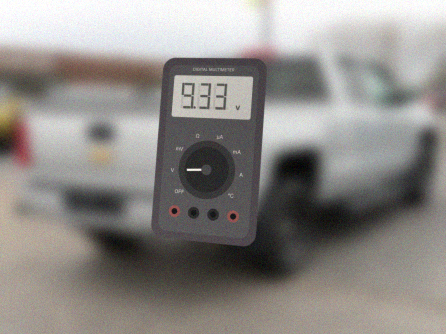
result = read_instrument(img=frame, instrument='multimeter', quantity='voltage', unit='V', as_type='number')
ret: 9.33 V
